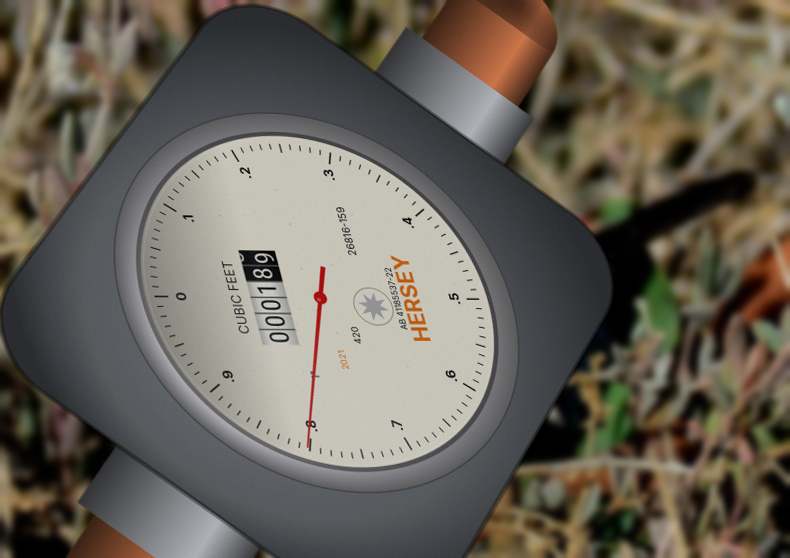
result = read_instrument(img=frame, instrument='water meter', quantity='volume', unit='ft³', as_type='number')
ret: 188.80 ft³
